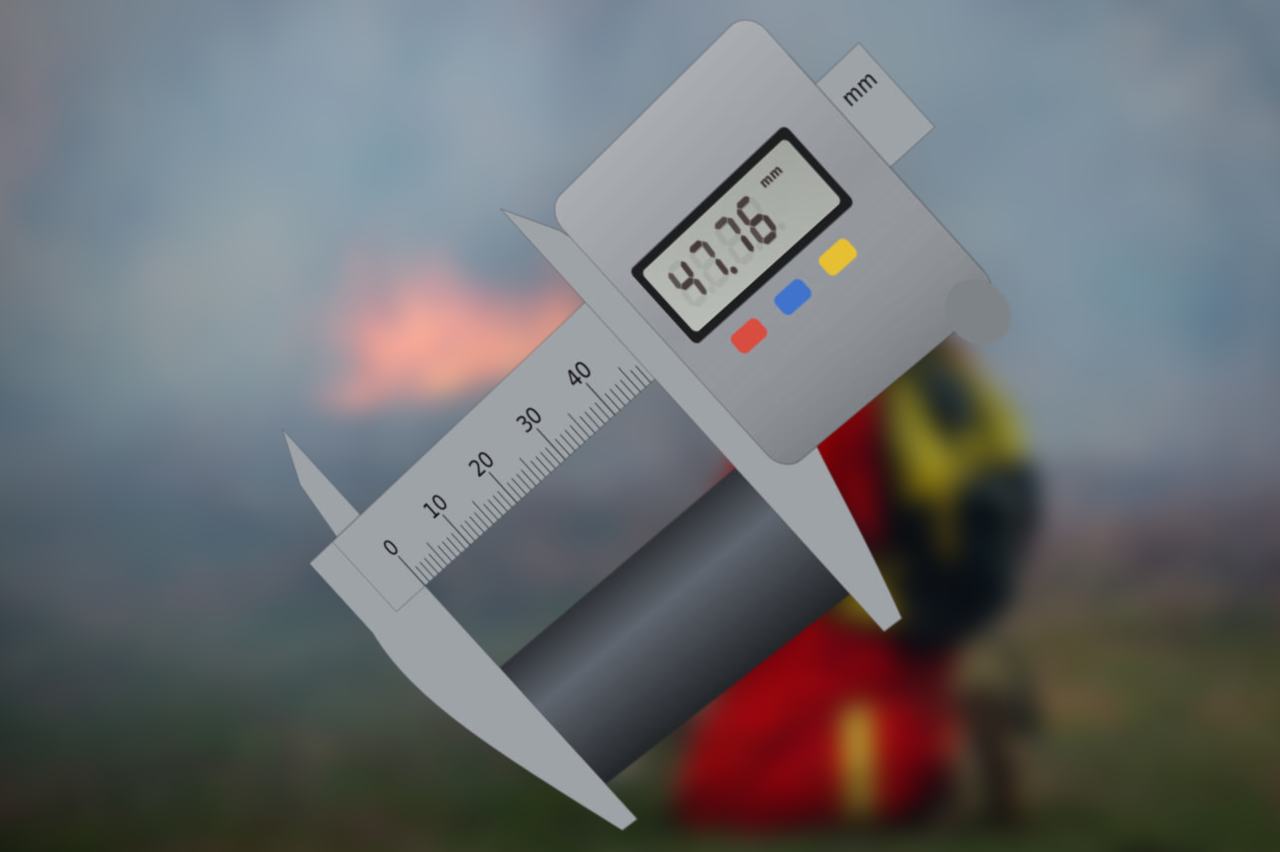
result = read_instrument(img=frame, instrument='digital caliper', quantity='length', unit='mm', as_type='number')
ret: 47.76 mm
